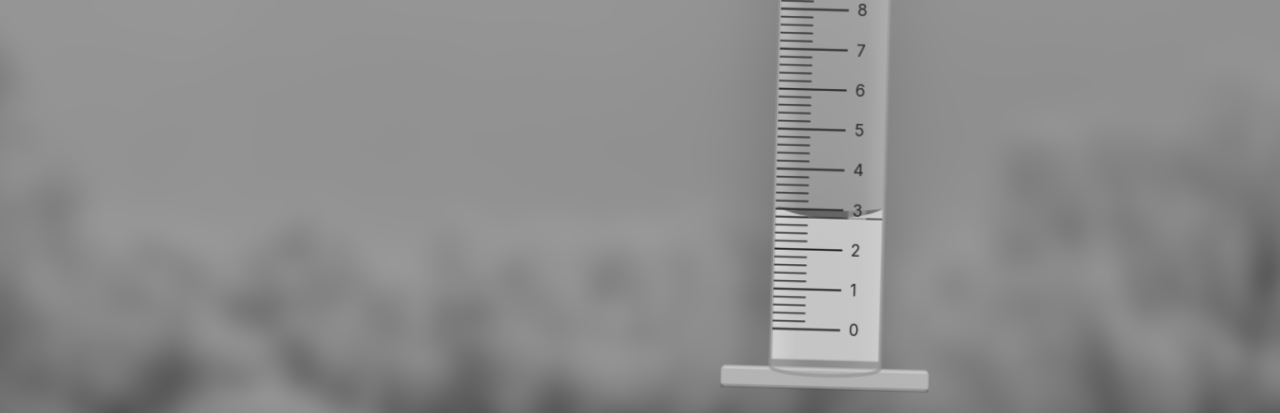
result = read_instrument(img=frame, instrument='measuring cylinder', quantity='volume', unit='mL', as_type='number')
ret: 2.8 mL
